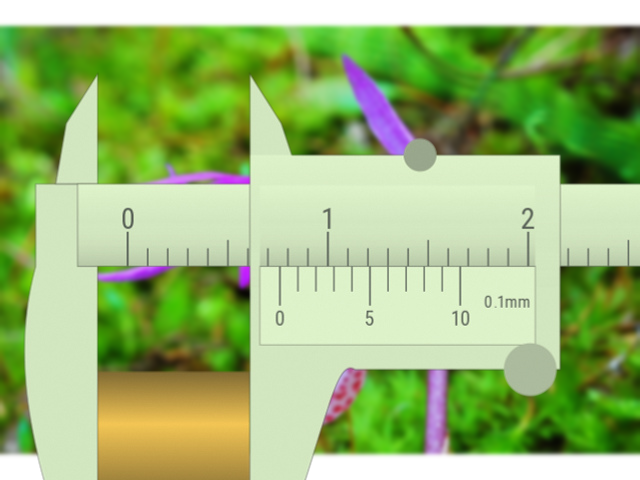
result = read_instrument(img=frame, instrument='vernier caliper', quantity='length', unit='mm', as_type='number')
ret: 7.6 mm
